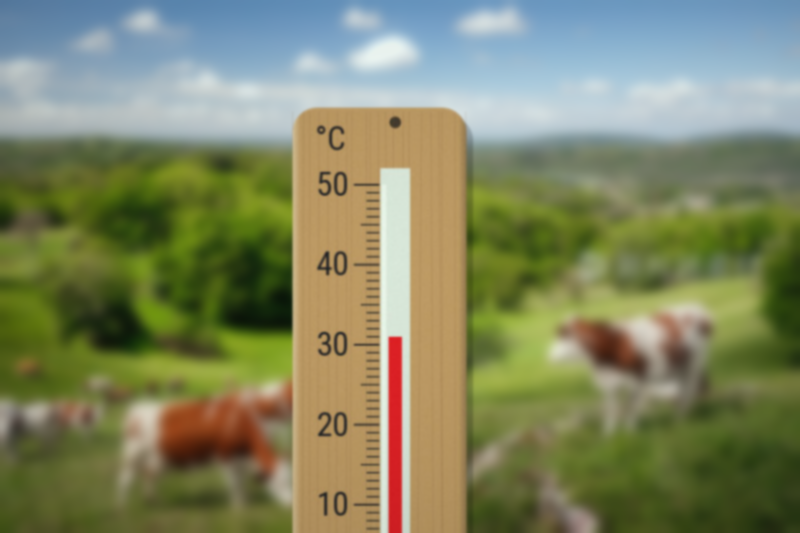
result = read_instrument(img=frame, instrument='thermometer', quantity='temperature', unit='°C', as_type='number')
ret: 31 °C
